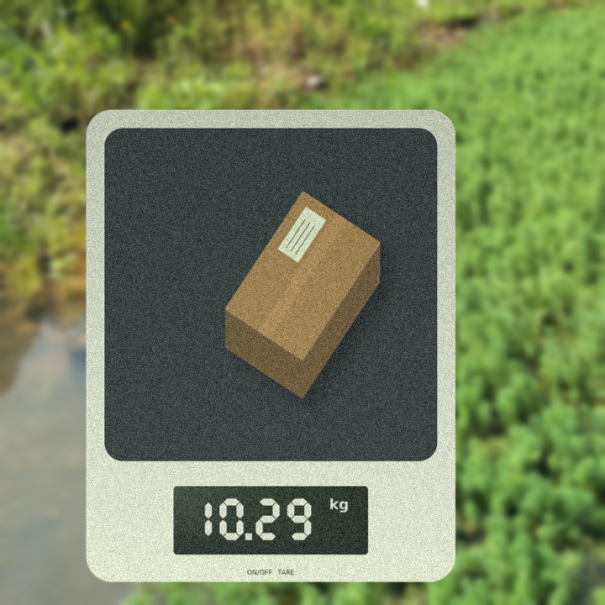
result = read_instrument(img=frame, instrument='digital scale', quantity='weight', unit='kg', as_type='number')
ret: 10.29 kg
